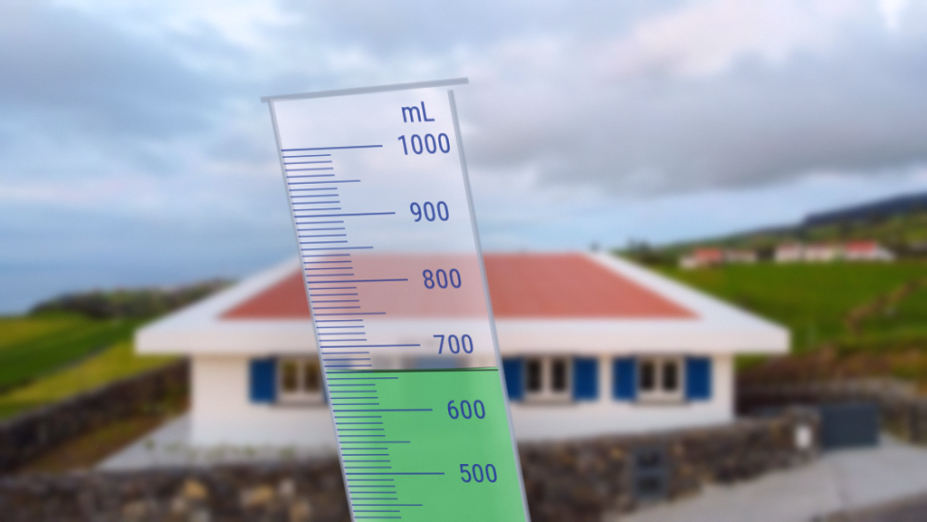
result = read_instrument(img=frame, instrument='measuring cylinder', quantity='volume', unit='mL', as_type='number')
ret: 660 mL
